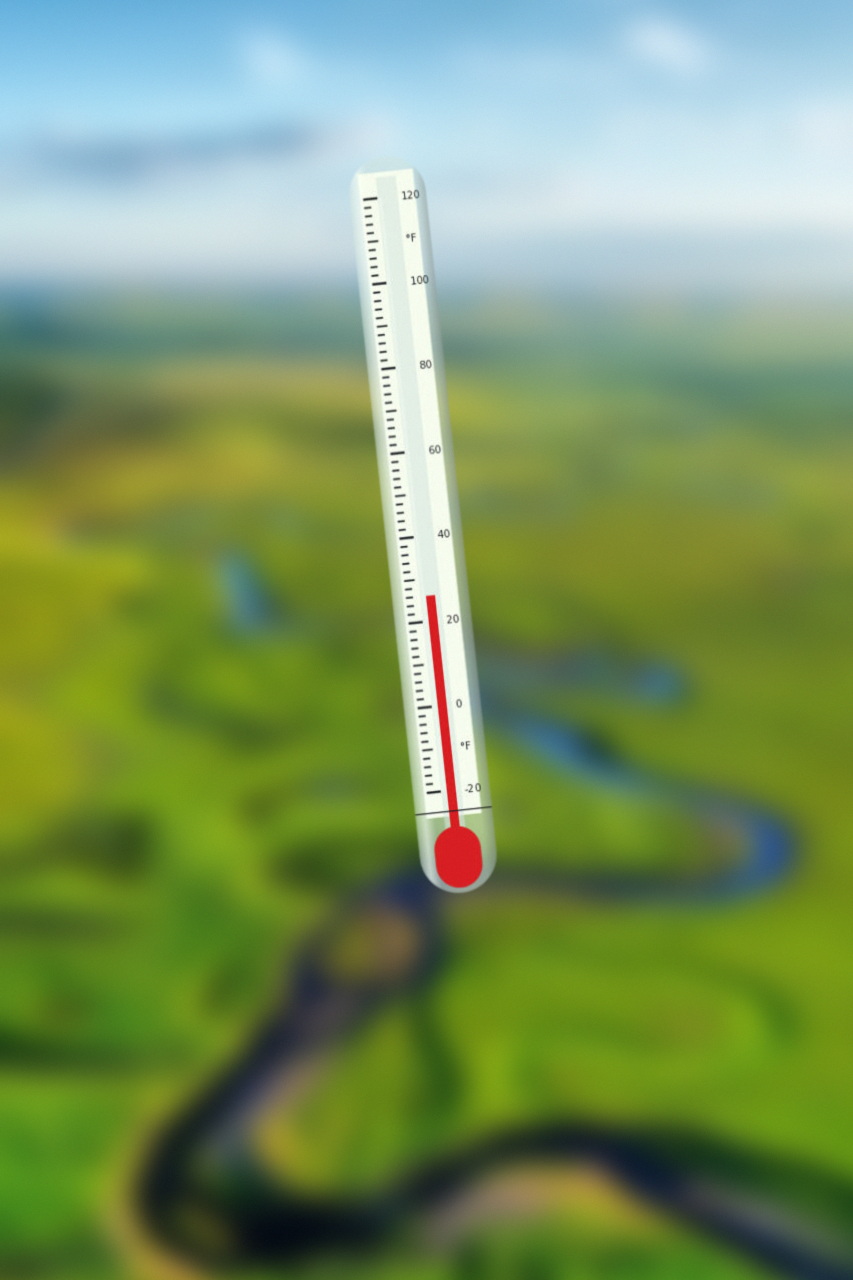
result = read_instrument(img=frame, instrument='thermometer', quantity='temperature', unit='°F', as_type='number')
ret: 26 °F
